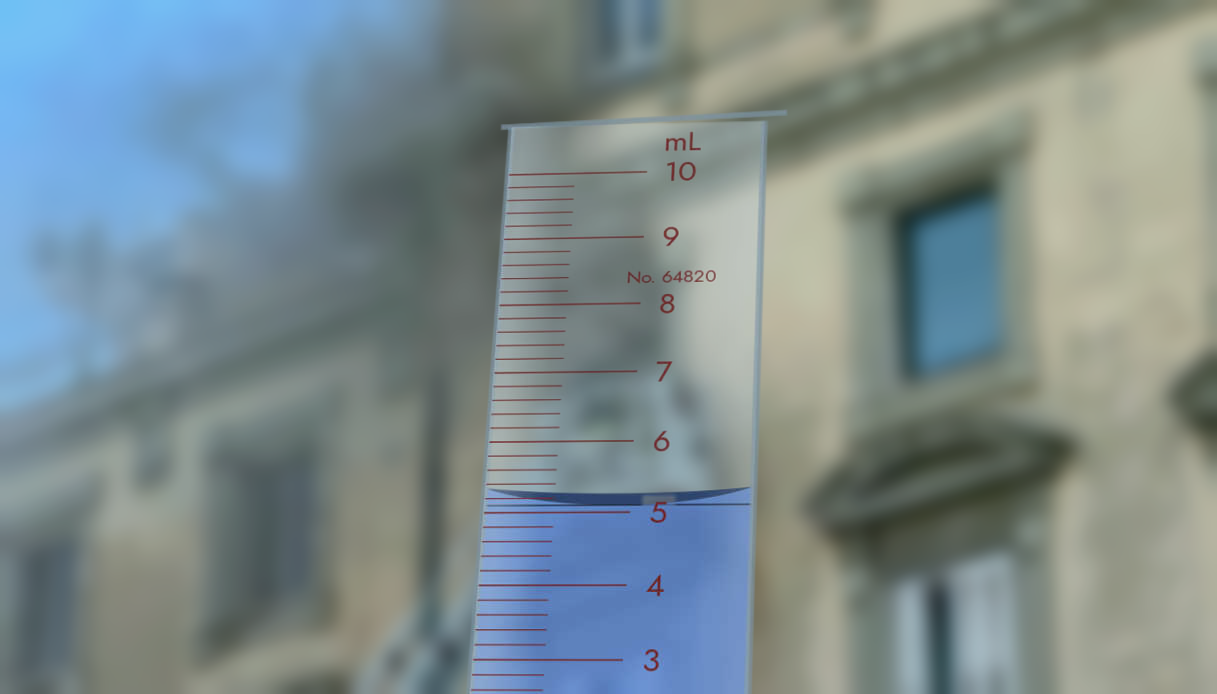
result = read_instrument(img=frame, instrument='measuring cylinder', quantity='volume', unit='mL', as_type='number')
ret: 5.1 mL
